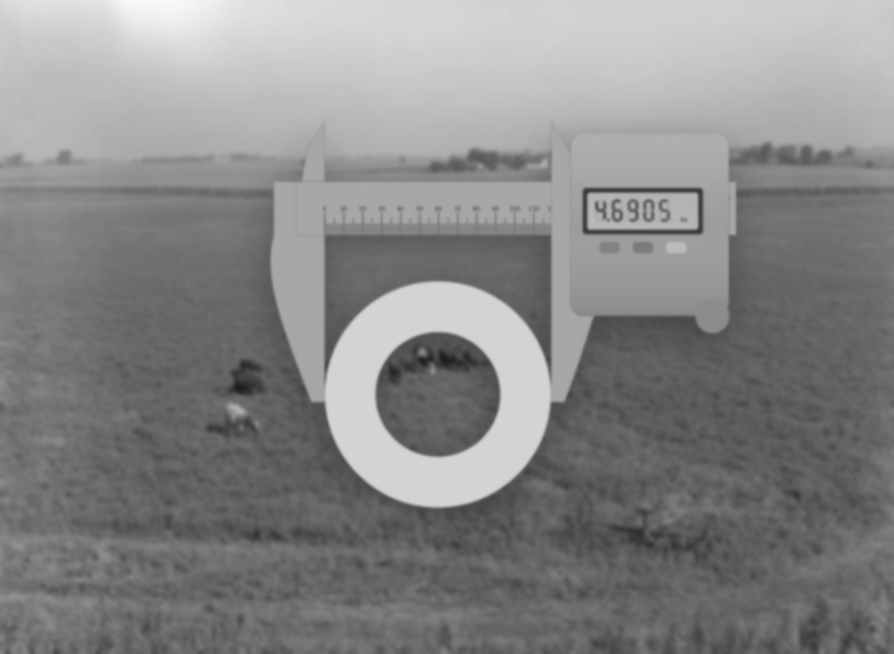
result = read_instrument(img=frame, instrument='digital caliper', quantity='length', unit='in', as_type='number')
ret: 4.6905 in
